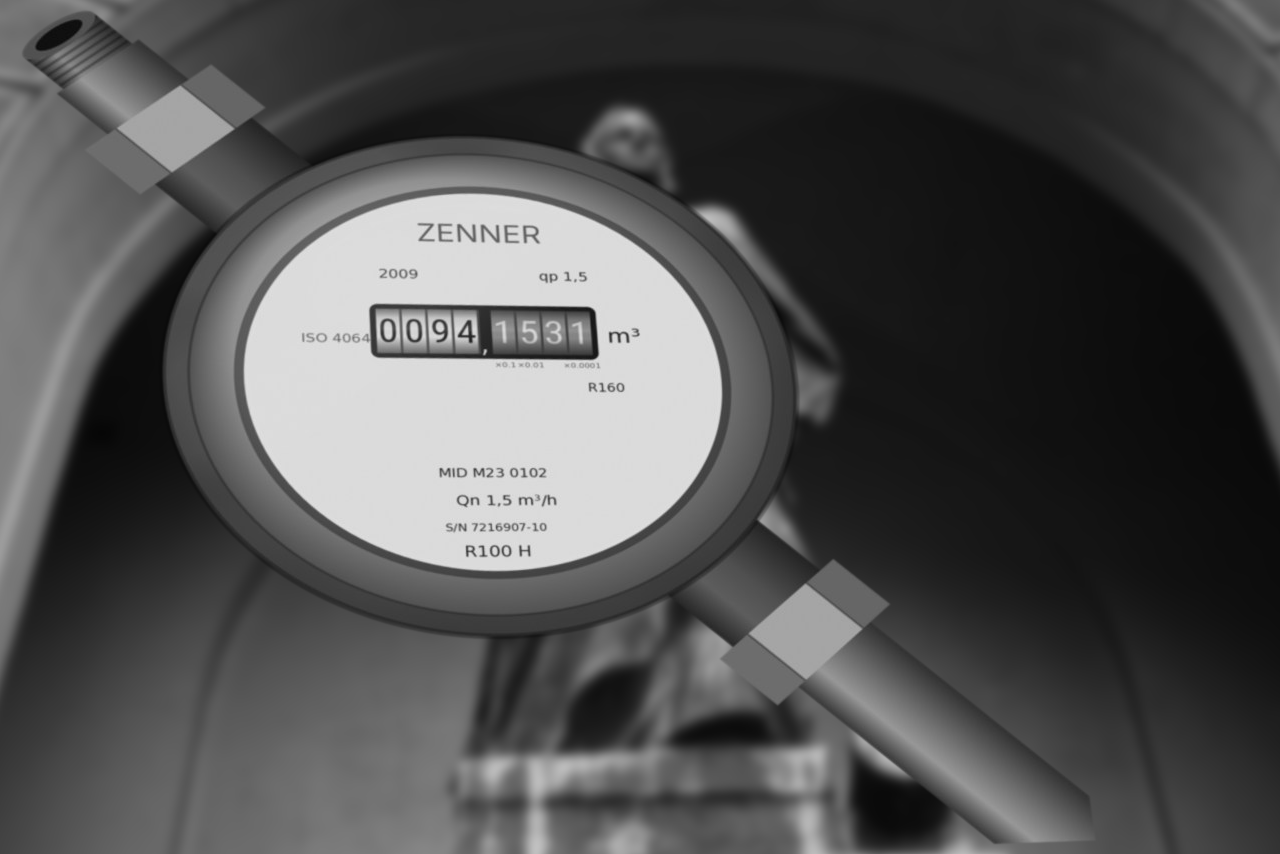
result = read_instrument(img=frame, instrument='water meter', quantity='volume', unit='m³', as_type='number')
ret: 94.1531 m³
